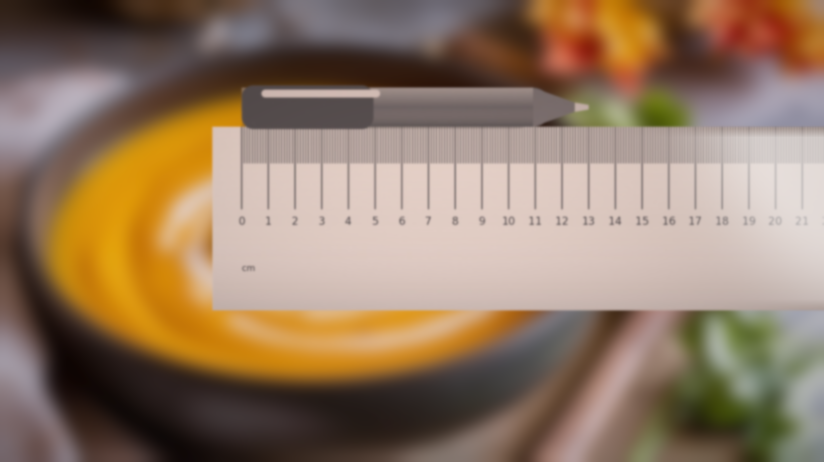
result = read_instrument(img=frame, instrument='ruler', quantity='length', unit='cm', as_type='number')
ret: 13 cm
